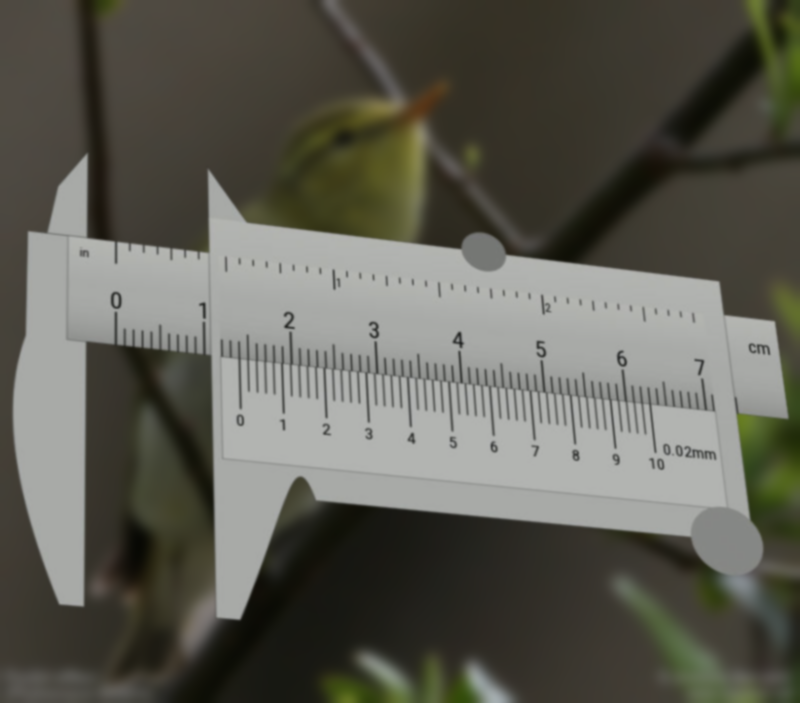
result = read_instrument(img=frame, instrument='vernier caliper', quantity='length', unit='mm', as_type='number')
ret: 14.0 mm
